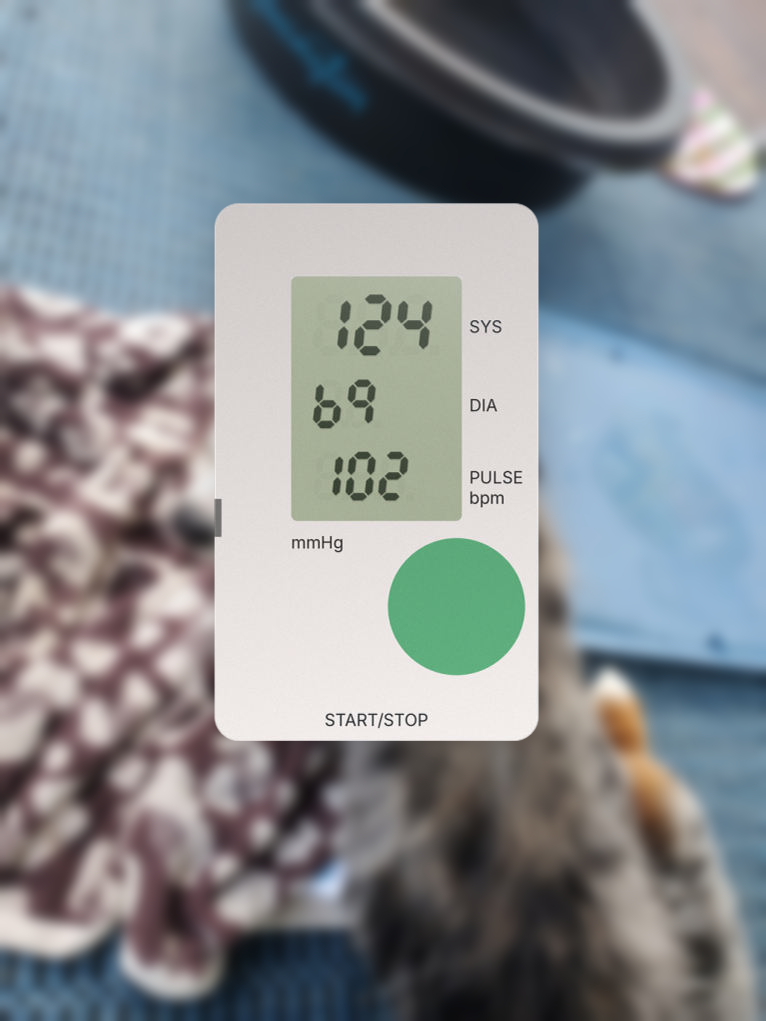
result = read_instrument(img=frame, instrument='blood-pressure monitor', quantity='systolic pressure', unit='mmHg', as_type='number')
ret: 124 mmHg
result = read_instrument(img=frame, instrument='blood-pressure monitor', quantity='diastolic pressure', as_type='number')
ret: 69 mmHg
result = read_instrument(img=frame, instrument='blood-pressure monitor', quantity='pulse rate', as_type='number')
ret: 102 bpm
